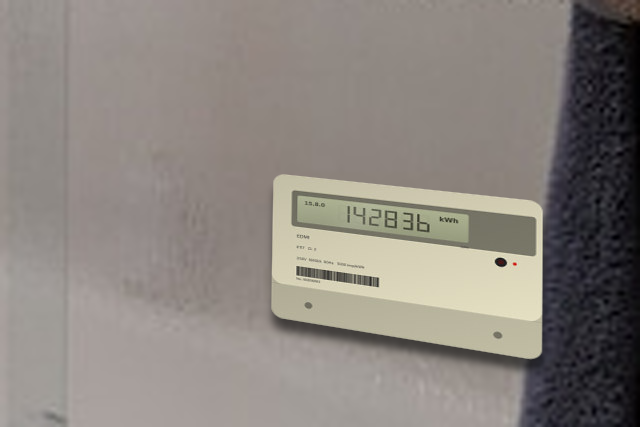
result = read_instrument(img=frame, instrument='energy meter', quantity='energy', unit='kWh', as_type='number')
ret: 142836 kWh
